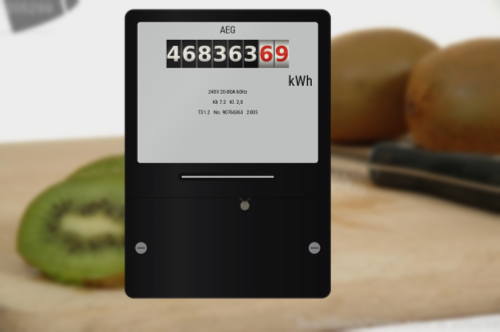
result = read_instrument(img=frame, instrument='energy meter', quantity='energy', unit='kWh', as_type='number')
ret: 468363.69 kWh
